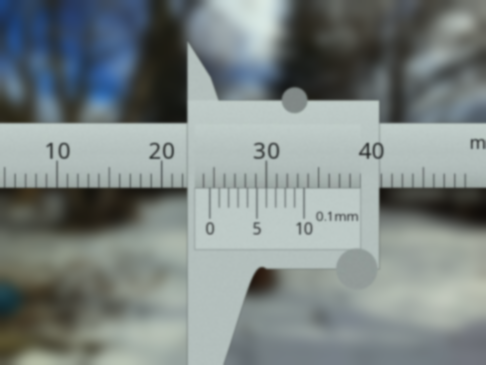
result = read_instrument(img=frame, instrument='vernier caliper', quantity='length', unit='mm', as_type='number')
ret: 24.6 mm
